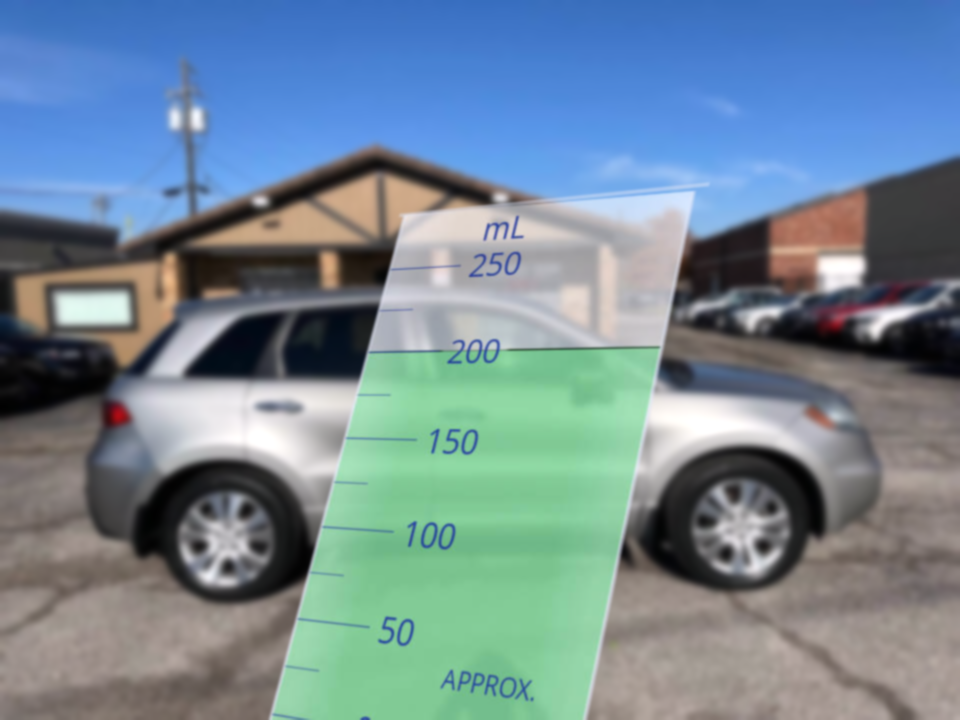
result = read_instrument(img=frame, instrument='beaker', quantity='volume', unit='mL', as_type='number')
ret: 200 mL
